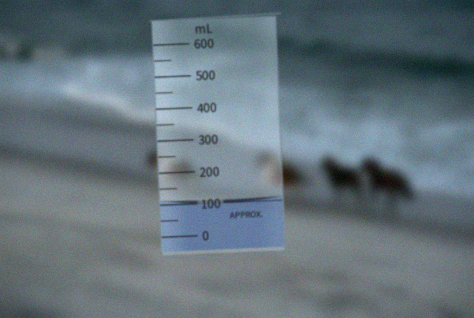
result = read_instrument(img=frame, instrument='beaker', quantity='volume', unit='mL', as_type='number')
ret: 100 mL
